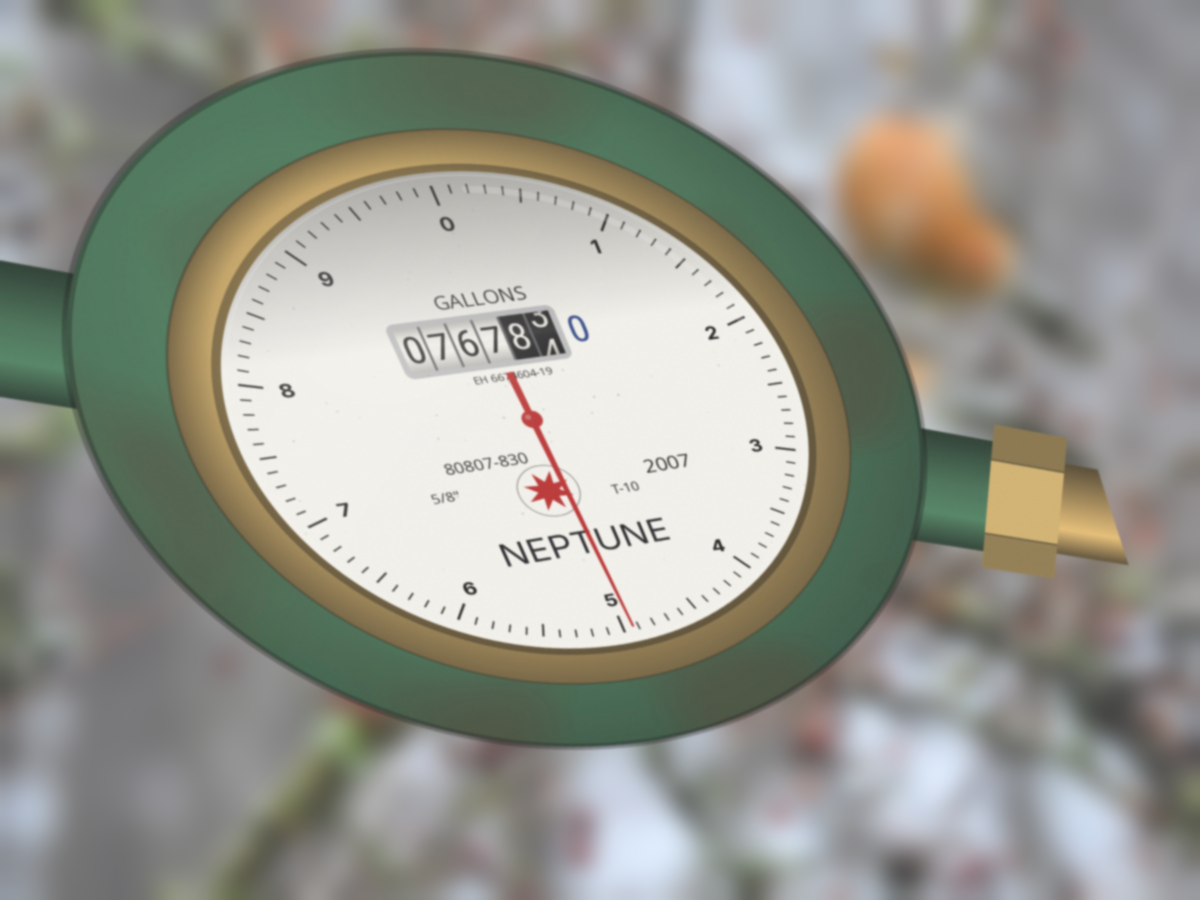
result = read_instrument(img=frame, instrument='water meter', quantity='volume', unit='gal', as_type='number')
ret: 767834.9 gal
